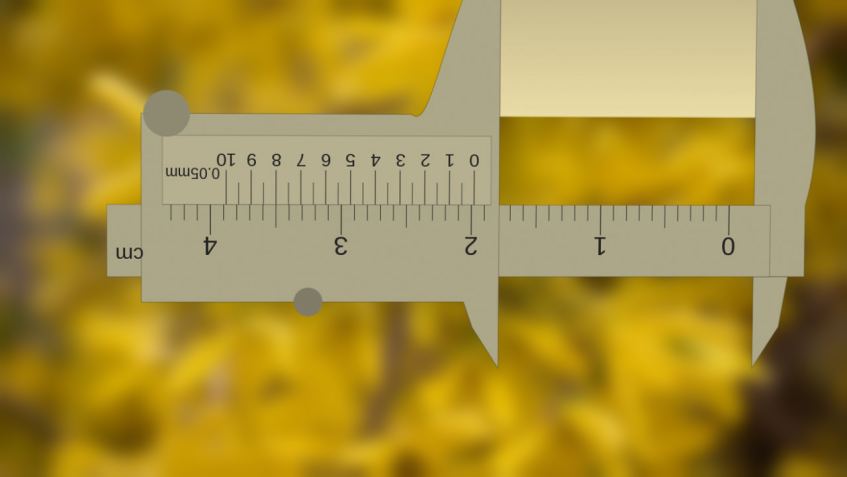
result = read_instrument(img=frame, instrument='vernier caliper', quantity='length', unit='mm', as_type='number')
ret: 19.8 mm
